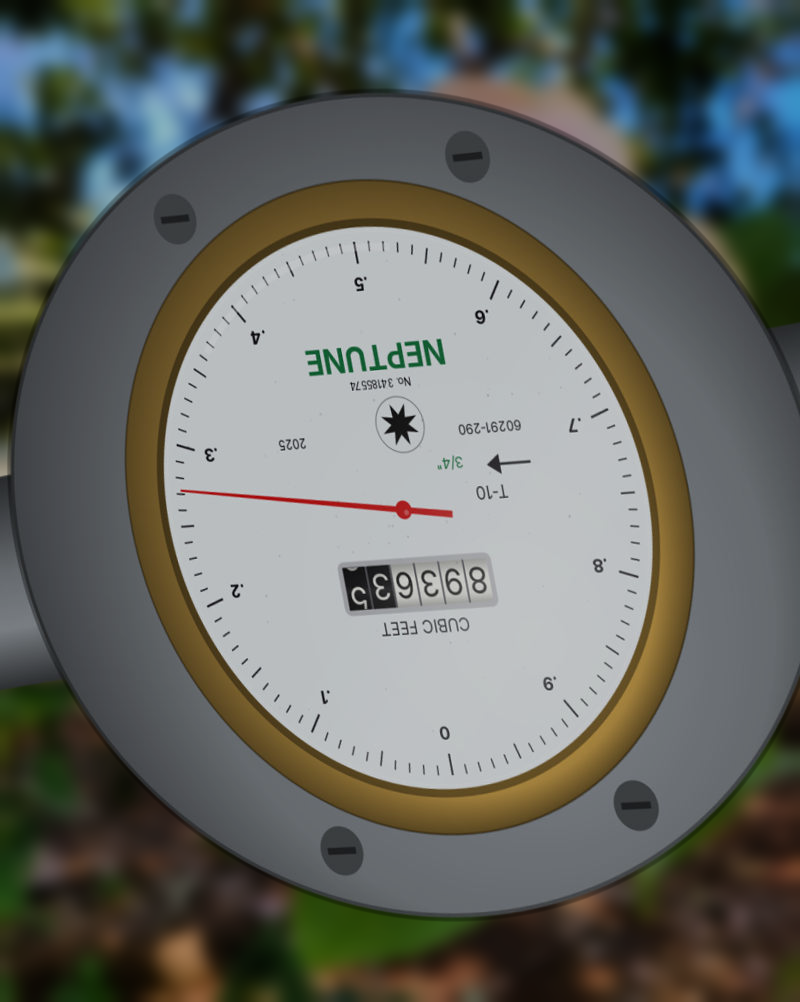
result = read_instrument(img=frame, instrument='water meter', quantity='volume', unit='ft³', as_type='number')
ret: 893635.27 ft³
